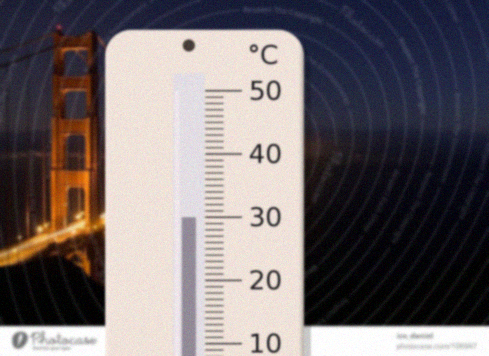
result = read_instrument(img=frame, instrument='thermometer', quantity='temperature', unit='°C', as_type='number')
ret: 30 °C
